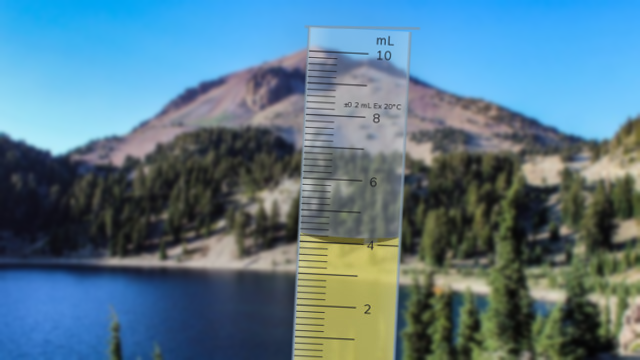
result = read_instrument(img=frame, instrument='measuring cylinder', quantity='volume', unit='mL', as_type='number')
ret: 4 mL
